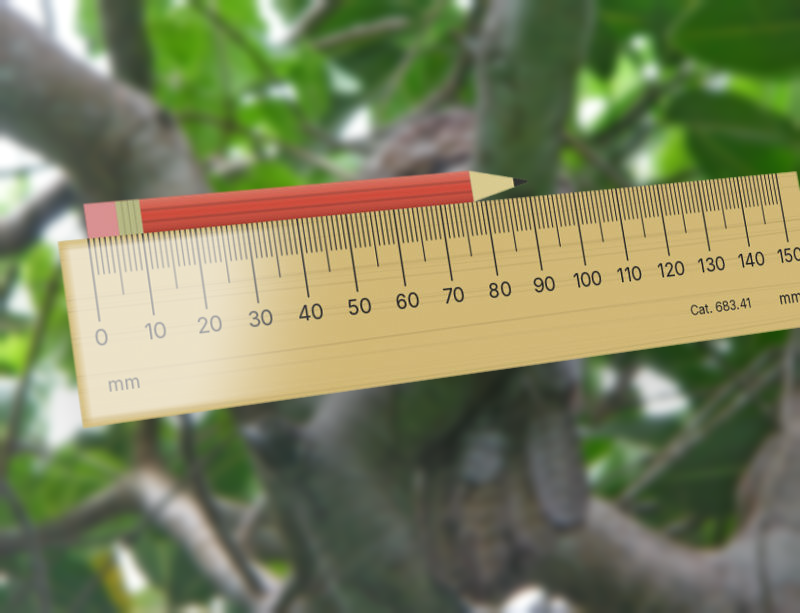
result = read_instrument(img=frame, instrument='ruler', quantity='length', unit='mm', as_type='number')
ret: 90 mm
